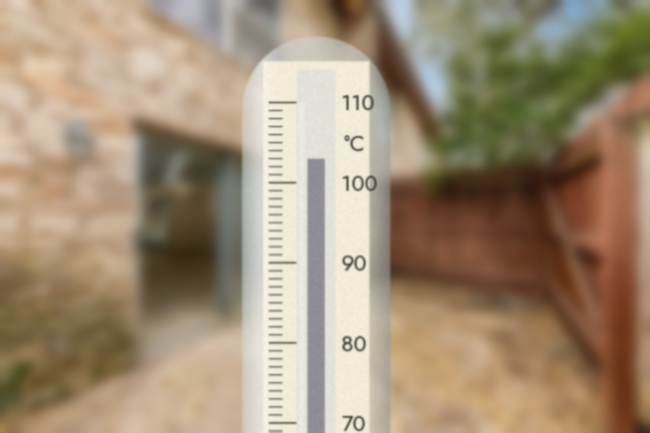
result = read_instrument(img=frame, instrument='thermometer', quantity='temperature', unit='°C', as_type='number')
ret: 103 °C
